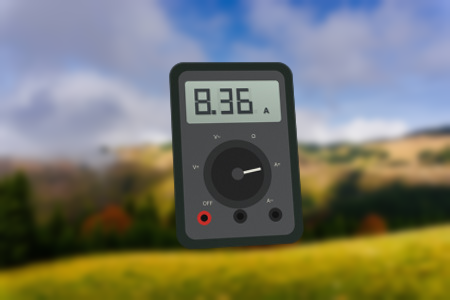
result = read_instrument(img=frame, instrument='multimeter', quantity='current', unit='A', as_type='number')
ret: 8.36 A
